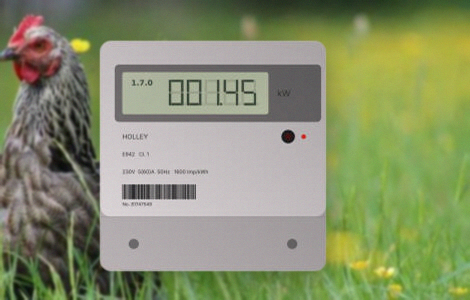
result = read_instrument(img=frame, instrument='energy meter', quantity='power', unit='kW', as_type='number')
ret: 1.45 kW
